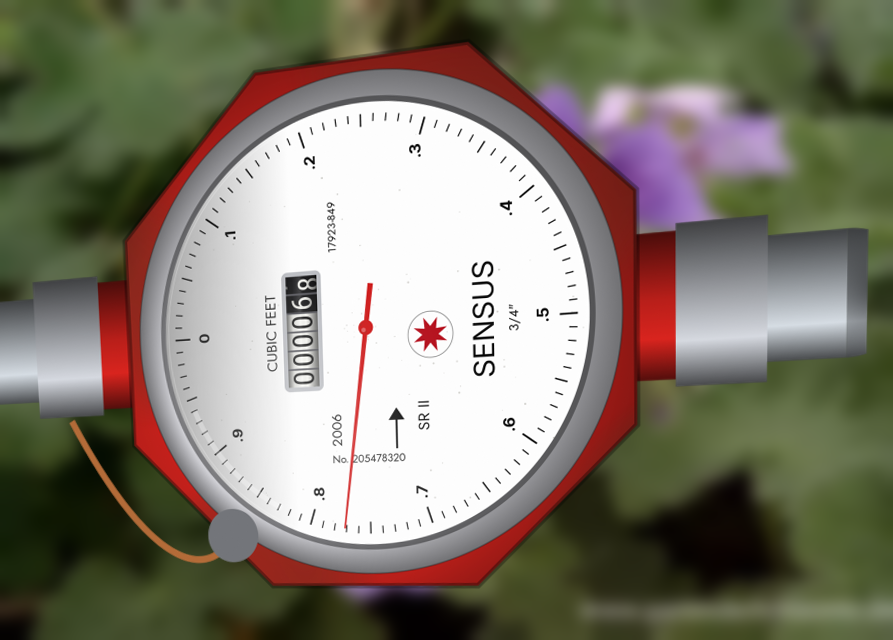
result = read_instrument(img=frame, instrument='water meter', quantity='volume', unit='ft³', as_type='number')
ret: 67.77 ft³
